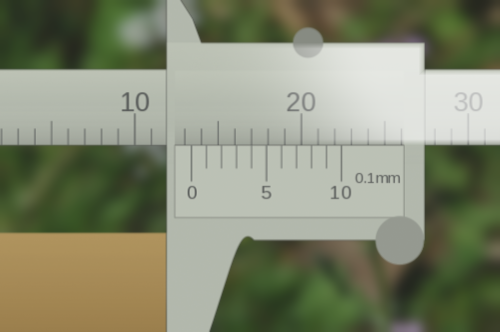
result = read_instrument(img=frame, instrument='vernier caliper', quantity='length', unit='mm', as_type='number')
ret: 13.4 mm
